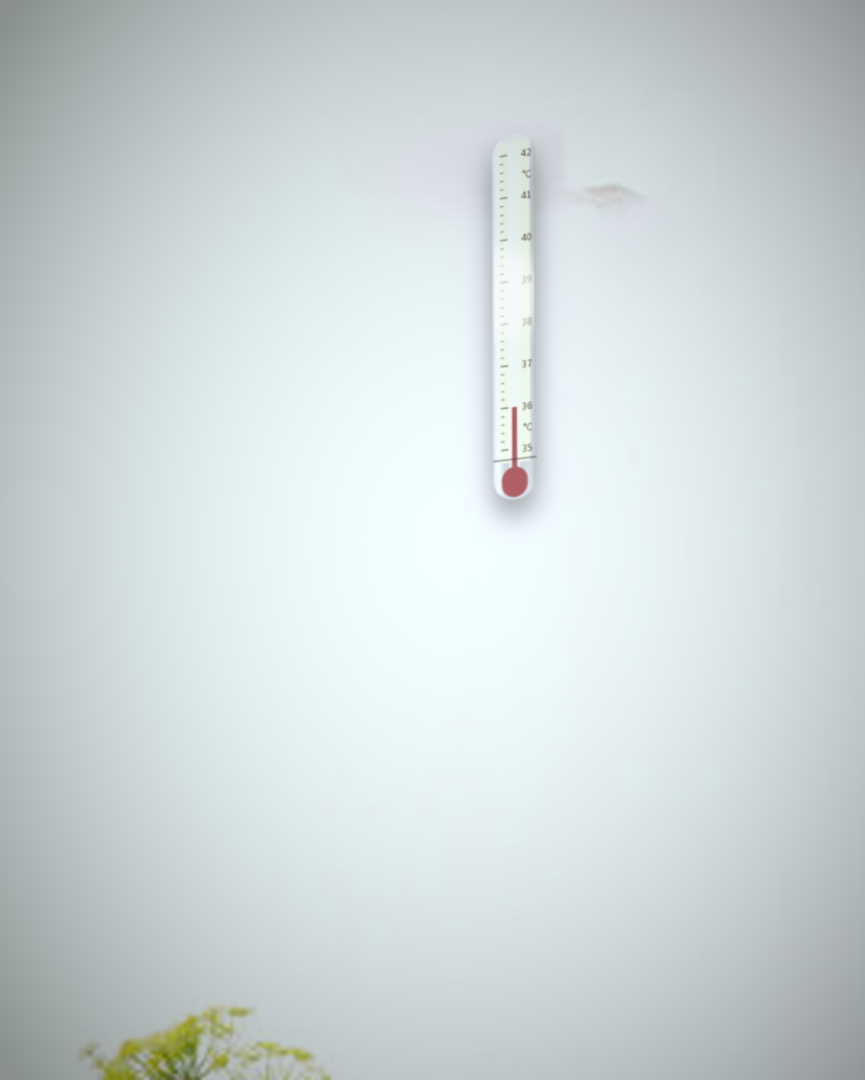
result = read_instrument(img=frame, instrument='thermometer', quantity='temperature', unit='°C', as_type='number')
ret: 36 °C
